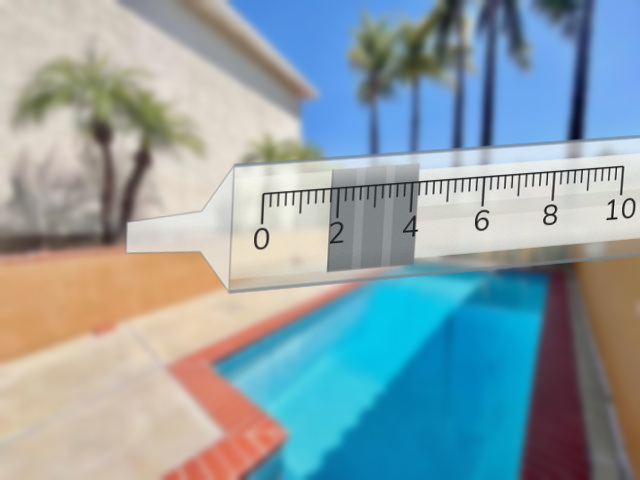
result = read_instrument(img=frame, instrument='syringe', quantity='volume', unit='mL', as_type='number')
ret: 1.8 mL
